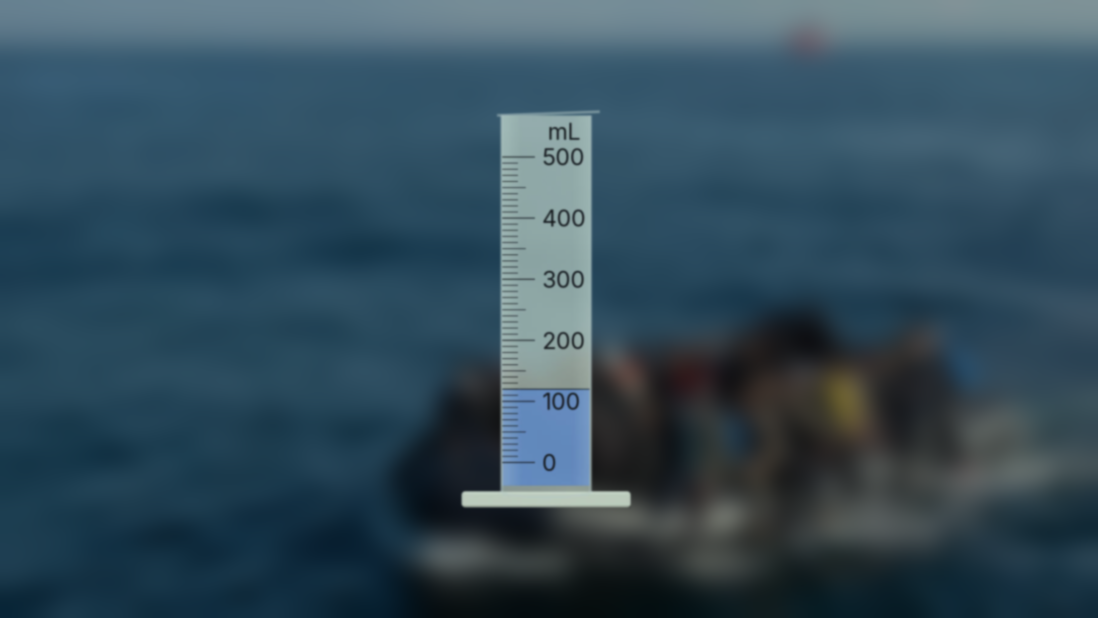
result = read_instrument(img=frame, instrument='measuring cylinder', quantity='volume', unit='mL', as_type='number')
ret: 120 mL
